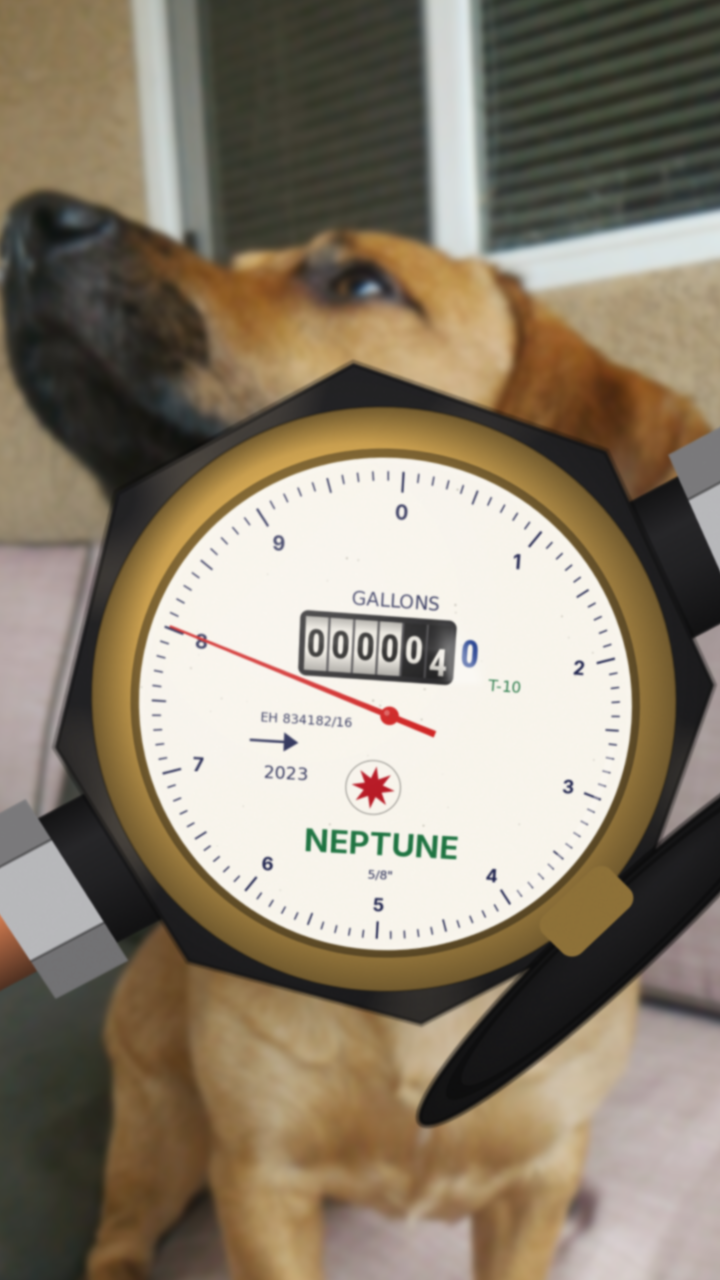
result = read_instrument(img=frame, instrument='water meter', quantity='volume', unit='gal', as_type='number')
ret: 38.0 gal
